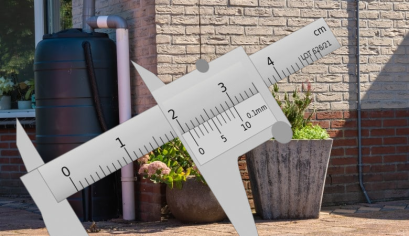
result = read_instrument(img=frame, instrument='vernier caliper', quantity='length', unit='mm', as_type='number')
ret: 20.8 mm
